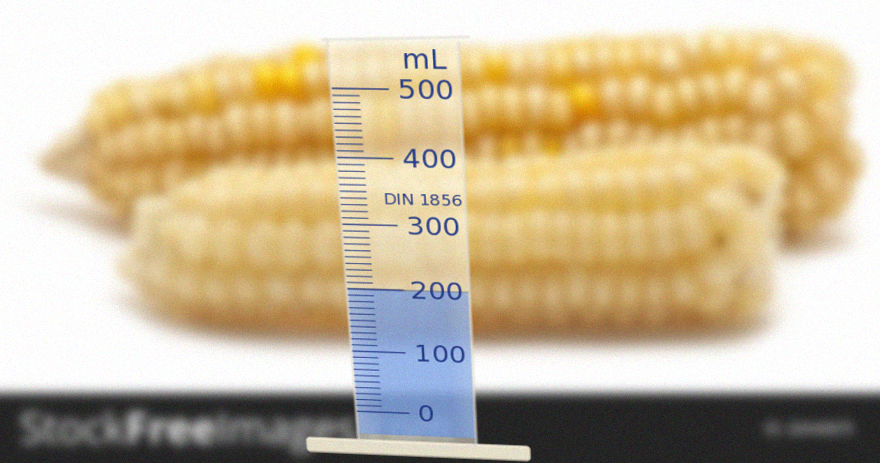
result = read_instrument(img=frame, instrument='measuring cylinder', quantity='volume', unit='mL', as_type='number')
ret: 200 mL
